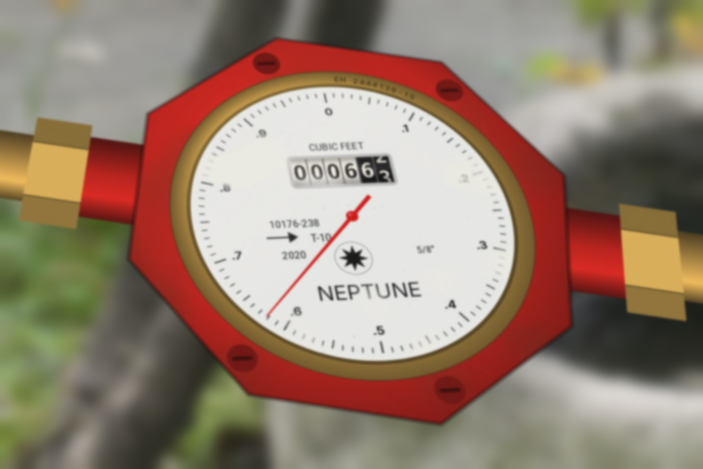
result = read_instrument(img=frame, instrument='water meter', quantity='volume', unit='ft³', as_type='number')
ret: 662.62 ft³
